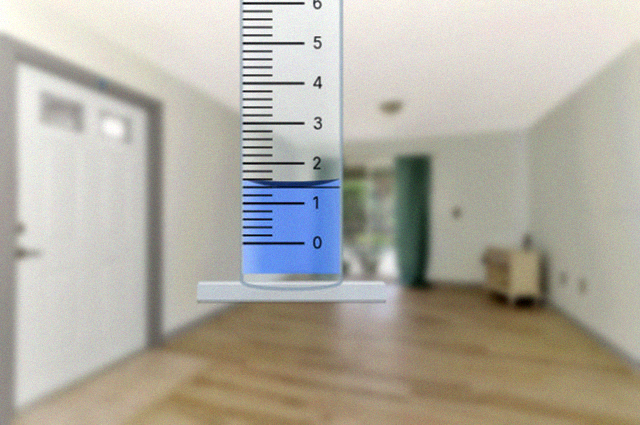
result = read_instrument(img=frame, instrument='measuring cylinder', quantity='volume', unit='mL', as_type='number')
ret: 1.4 mL
